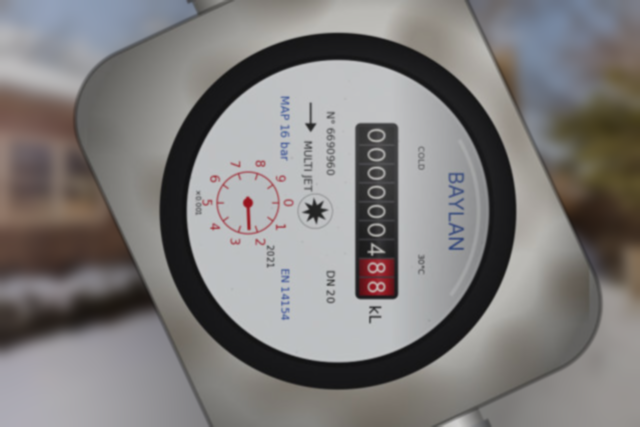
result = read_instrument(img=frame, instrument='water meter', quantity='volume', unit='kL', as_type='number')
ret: 4.882 kL
